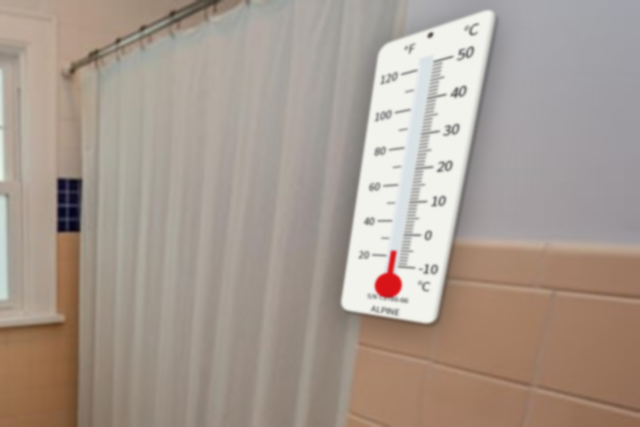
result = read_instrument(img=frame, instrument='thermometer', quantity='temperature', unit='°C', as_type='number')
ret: -5 °C
